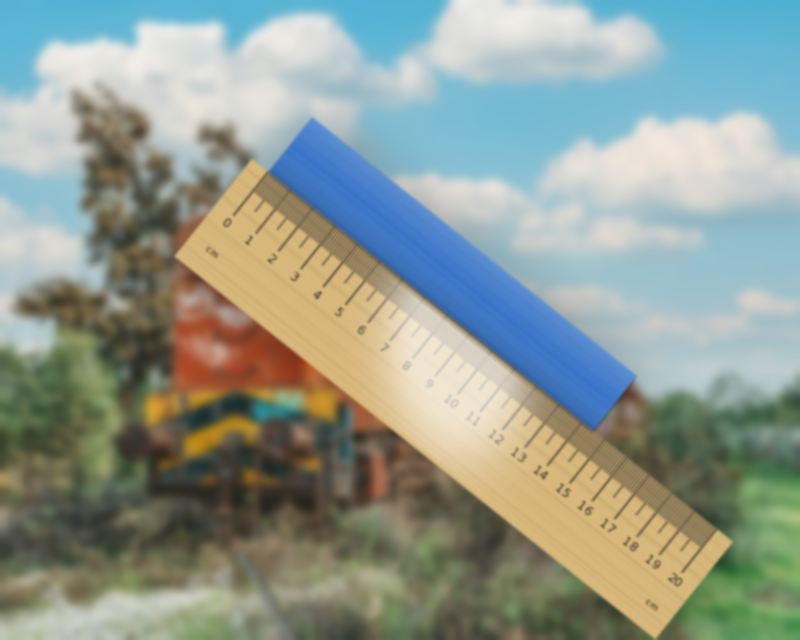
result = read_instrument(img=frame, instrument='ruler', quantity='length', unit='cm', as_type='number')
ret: 14.5 cm
